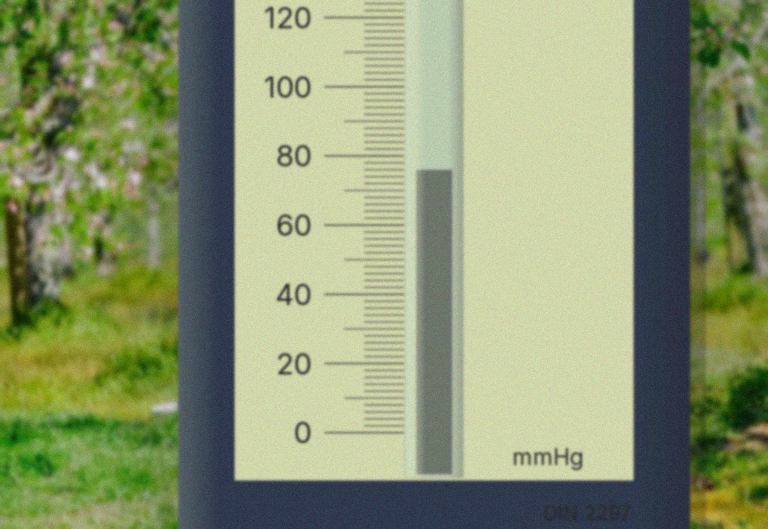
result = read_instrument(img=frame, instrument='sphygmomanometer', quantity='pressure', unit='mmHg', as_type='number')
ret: 76 mmHg
